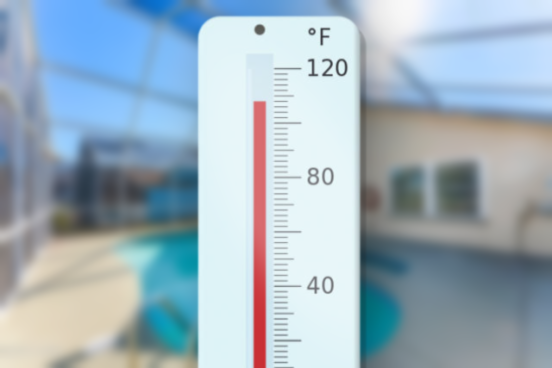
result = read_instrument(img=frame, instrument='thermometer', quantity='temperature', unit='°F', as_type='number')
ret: 108 °F
